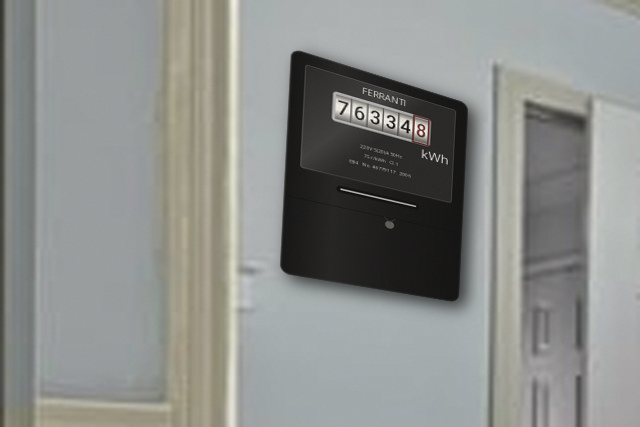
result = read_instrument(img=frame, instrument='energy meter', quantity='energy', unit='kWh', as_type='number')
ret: 76334.8 kWh
